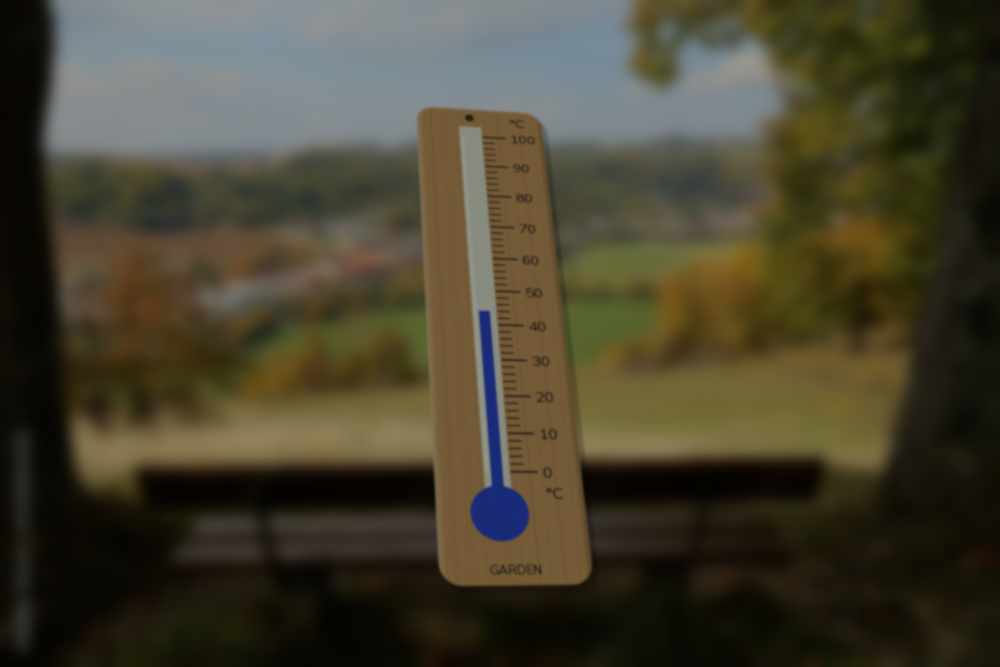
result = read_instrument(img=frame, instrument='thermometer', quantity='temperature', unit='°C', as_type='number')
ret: 44 °C
